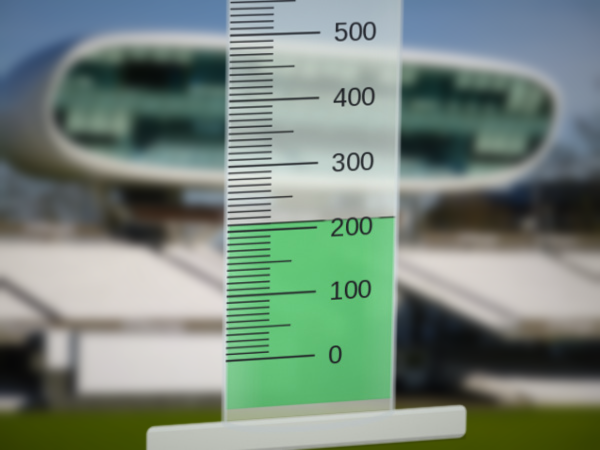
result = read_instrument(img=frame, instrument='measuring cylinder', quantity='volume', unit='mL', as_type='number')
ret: 210 mL
